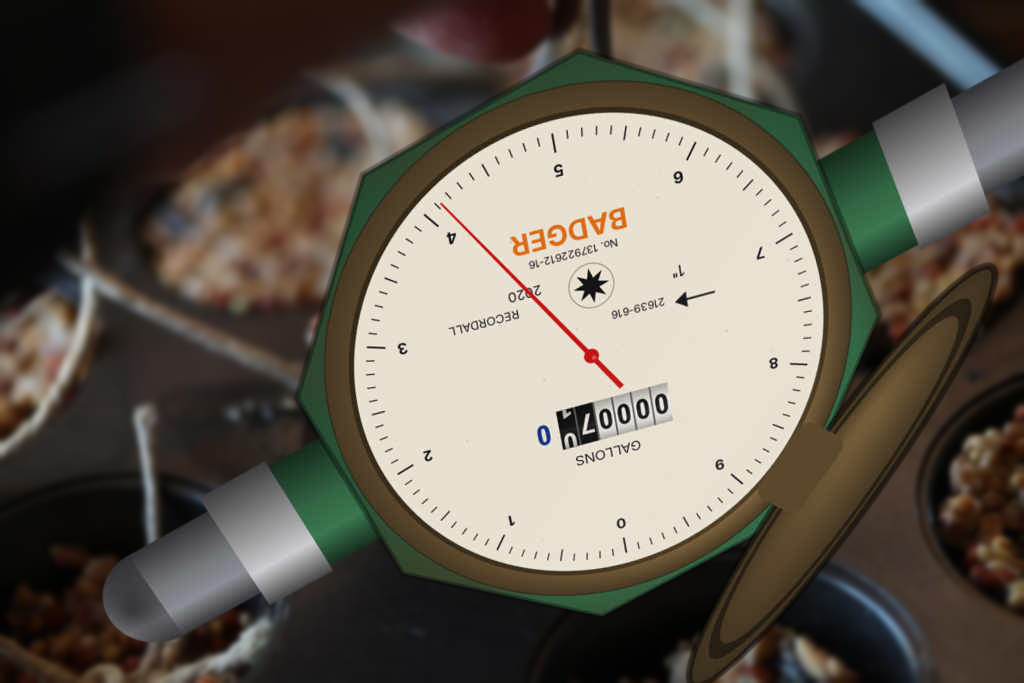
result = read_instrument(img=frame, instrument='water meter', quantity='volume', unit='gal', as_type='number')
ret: 704.1 gal
